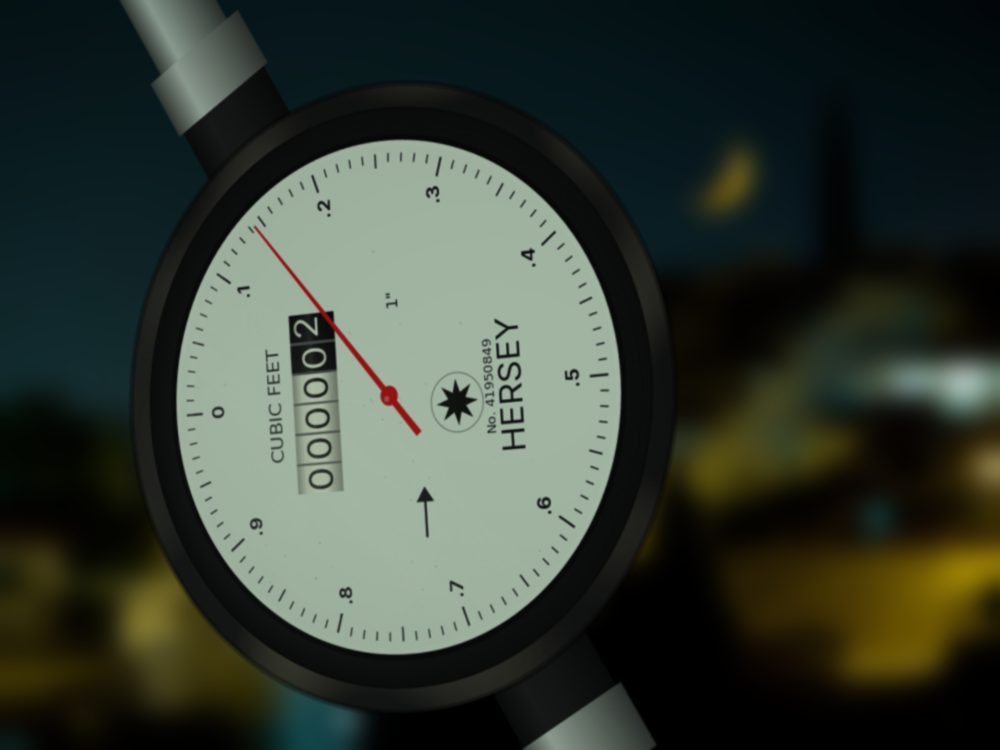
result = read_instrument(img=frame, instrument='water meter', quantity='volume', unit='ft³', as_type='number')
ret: 2.14 ft³
